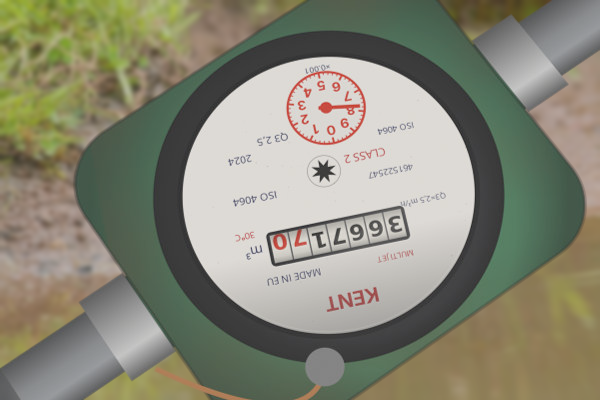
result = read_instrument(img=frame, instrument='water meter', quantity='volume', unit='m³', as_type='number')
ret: 36671.697 m³
